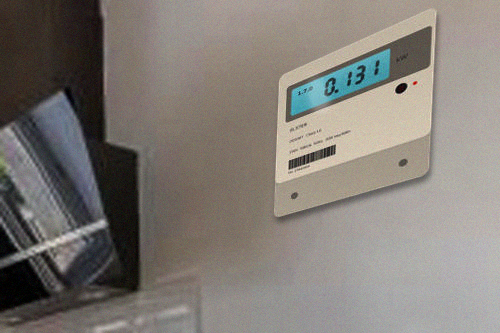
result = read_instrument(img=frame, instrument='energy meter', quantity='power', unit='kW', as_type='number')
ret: 0.131 kW
